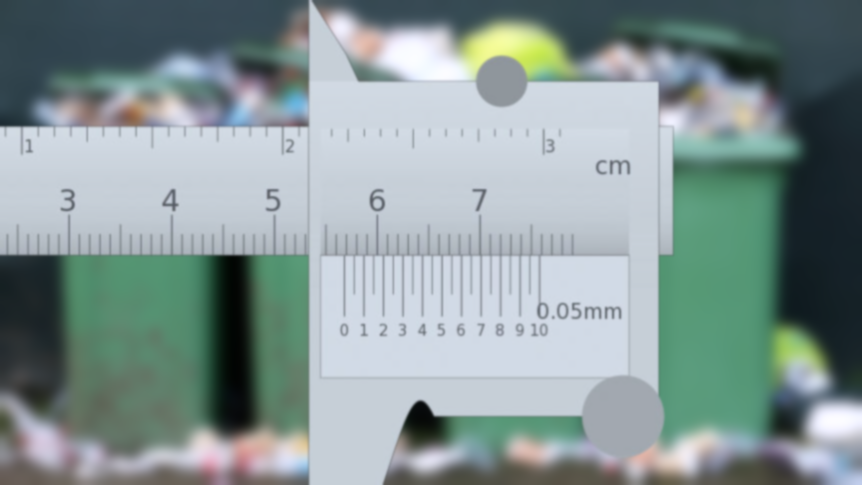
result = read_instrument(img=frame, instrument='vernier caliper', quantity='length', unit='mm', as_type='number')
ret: 56.8 mm
